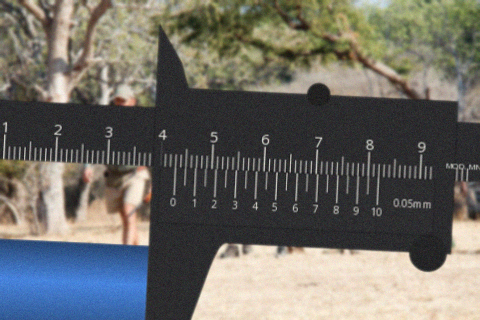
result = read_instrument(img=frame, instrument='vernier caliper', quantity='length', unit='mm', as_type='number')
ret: 43.0 mm
